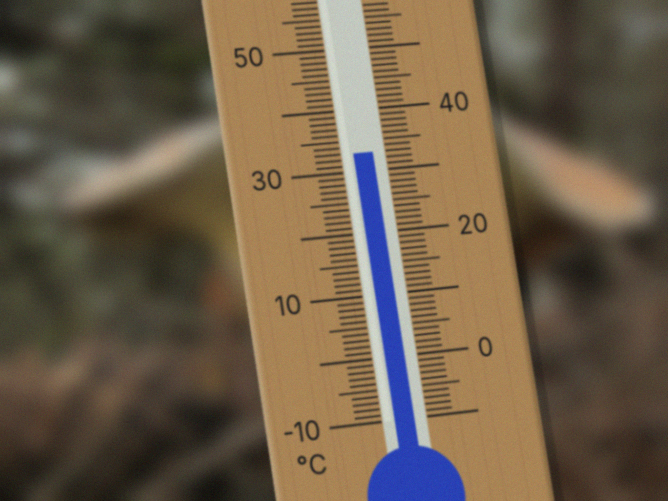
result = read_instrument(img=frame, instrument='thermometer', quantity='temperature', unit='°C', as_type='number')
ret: 33 °C
